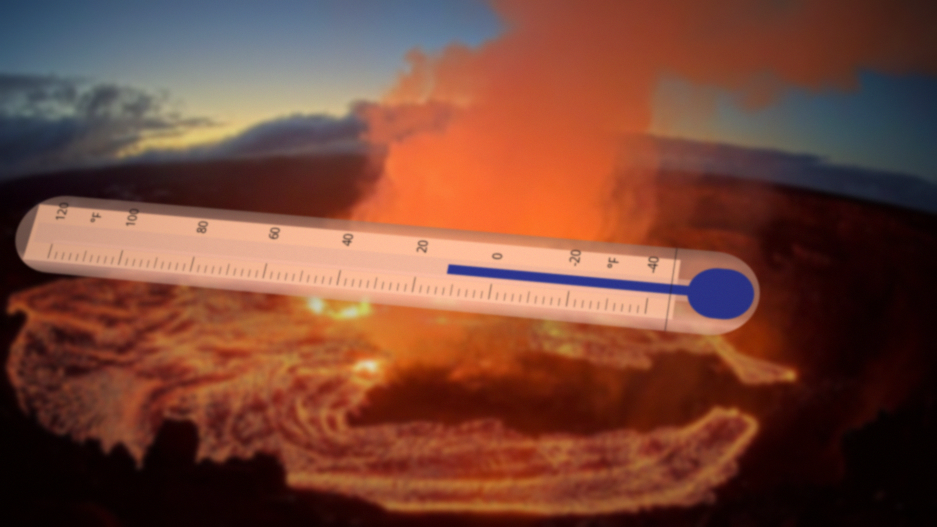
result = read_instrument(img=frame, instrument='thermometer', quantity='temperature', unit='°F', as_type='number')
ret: 12 °F
